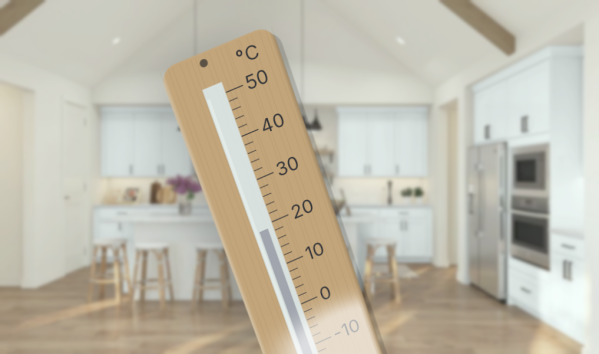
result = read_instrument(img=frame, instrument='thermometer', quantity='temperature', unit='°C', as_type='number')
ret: 19 °C
